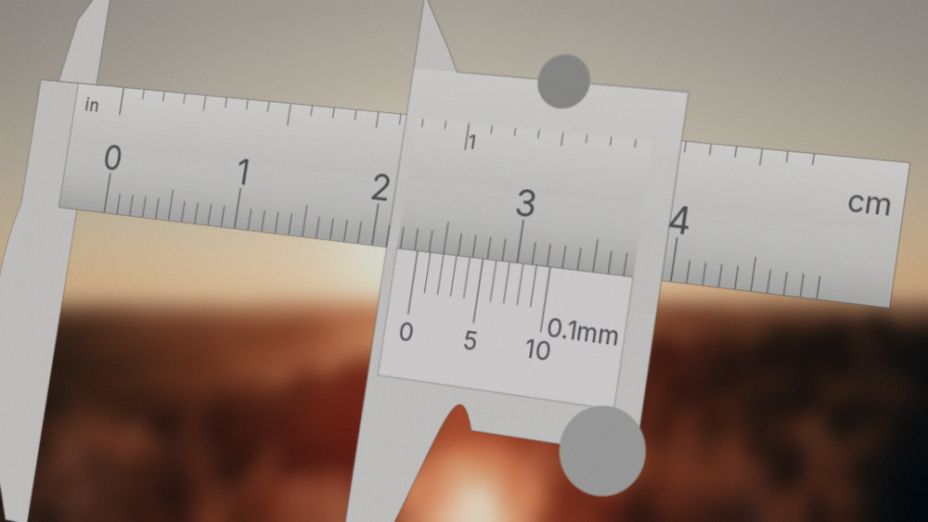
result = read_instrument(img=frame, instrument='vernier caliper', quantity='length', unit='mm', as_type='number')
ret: 23.2 mm
